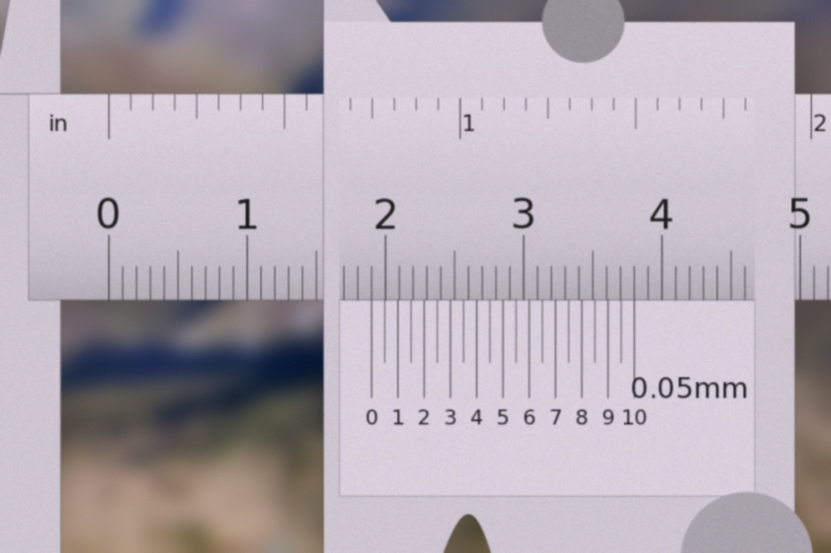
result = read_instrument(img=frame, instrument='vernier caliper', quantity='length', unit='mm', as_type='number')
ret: 19.0 mm
